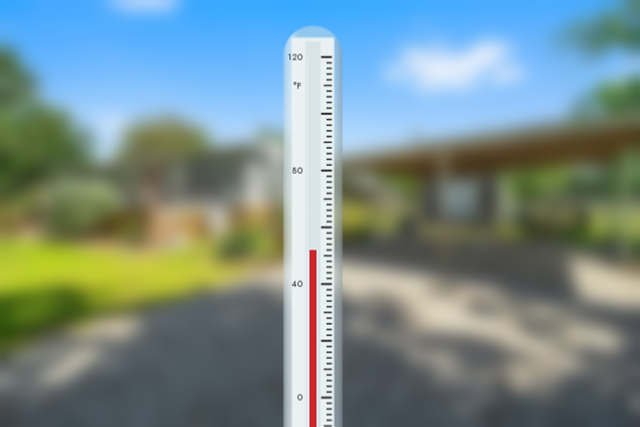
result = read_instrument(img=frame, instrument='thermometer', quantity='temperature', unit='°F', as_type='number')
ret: 52 °F
